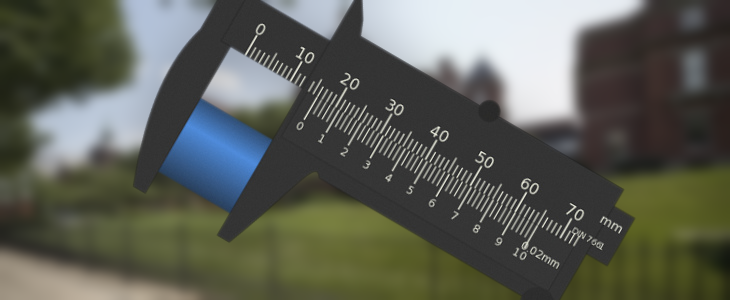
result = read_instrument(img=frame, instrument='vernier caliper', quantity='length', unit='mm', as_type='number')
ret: 16.0 mm
